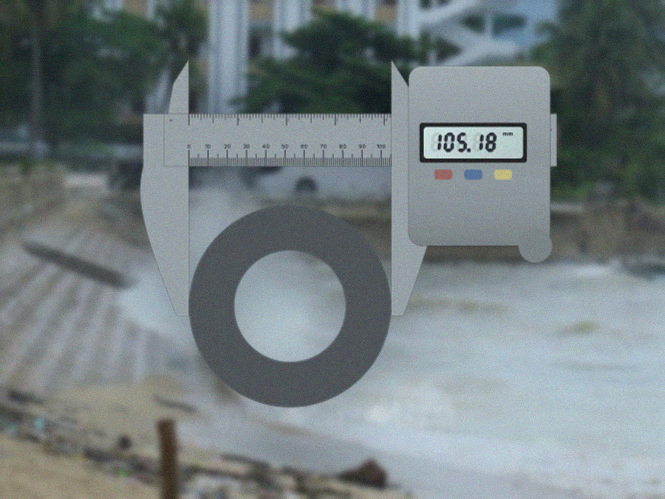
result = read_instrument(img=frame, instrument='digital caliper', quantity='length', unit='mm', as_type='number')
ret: 105.18 mm
